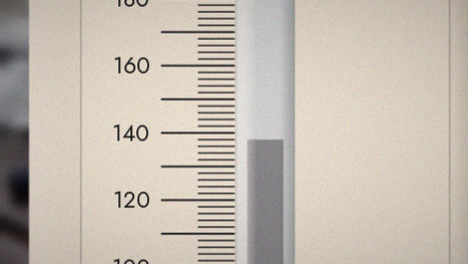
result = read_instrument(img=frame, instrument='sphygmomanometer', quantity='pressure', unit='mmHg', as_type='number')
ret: 138 mmHg
